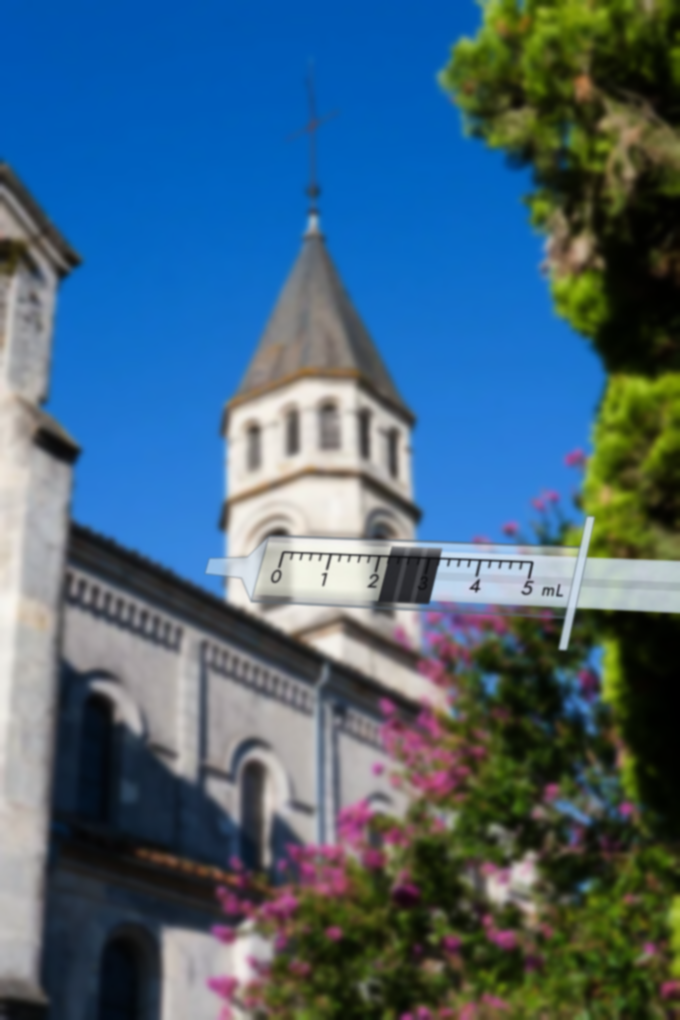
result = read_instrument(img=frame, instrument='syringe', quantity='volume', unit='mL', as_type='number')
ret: 2.2 mL
